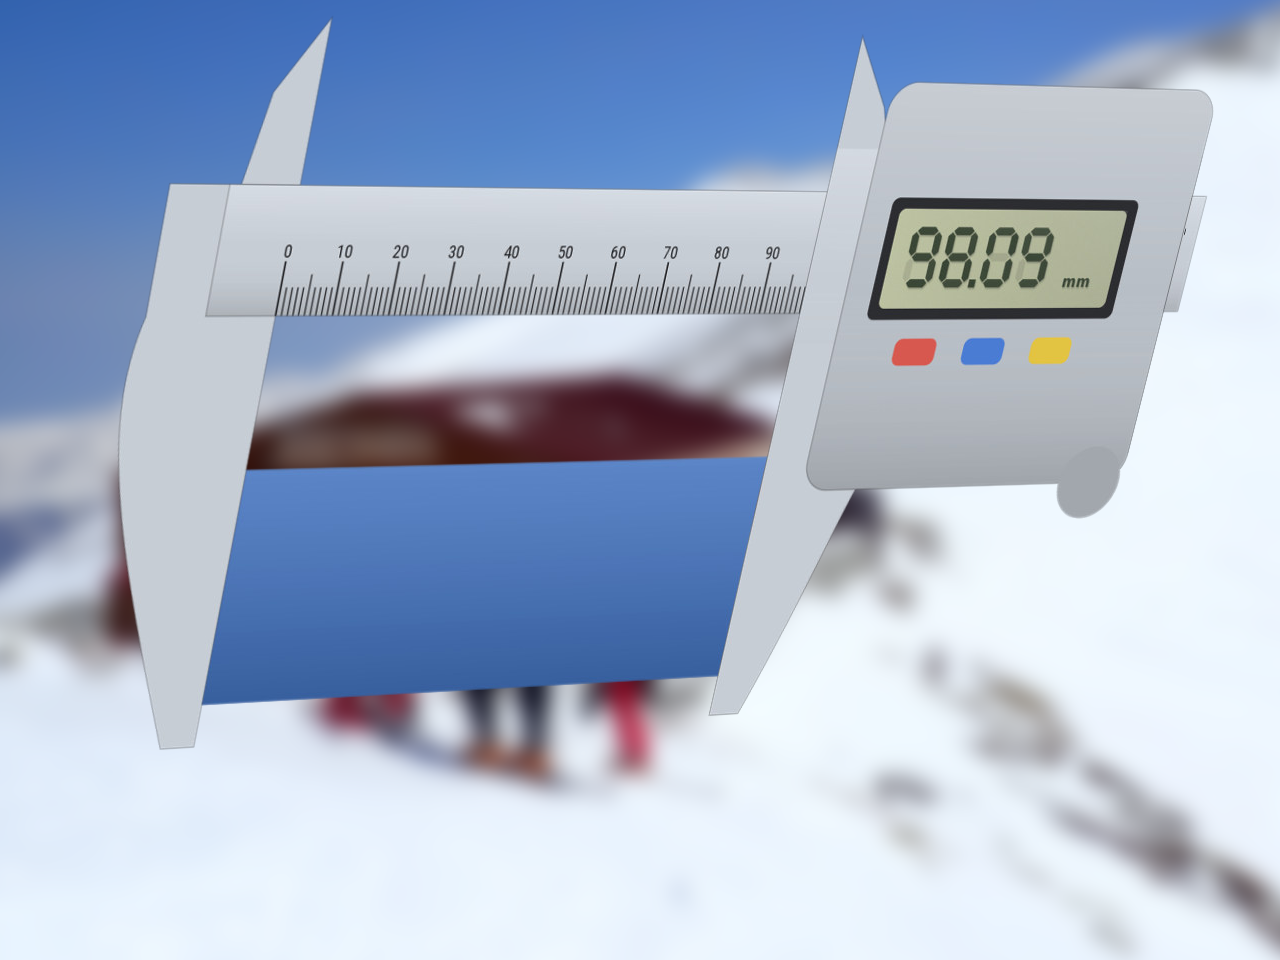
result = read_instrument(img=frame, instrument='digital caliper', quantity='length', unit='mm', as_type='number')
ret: 98.09 mm
